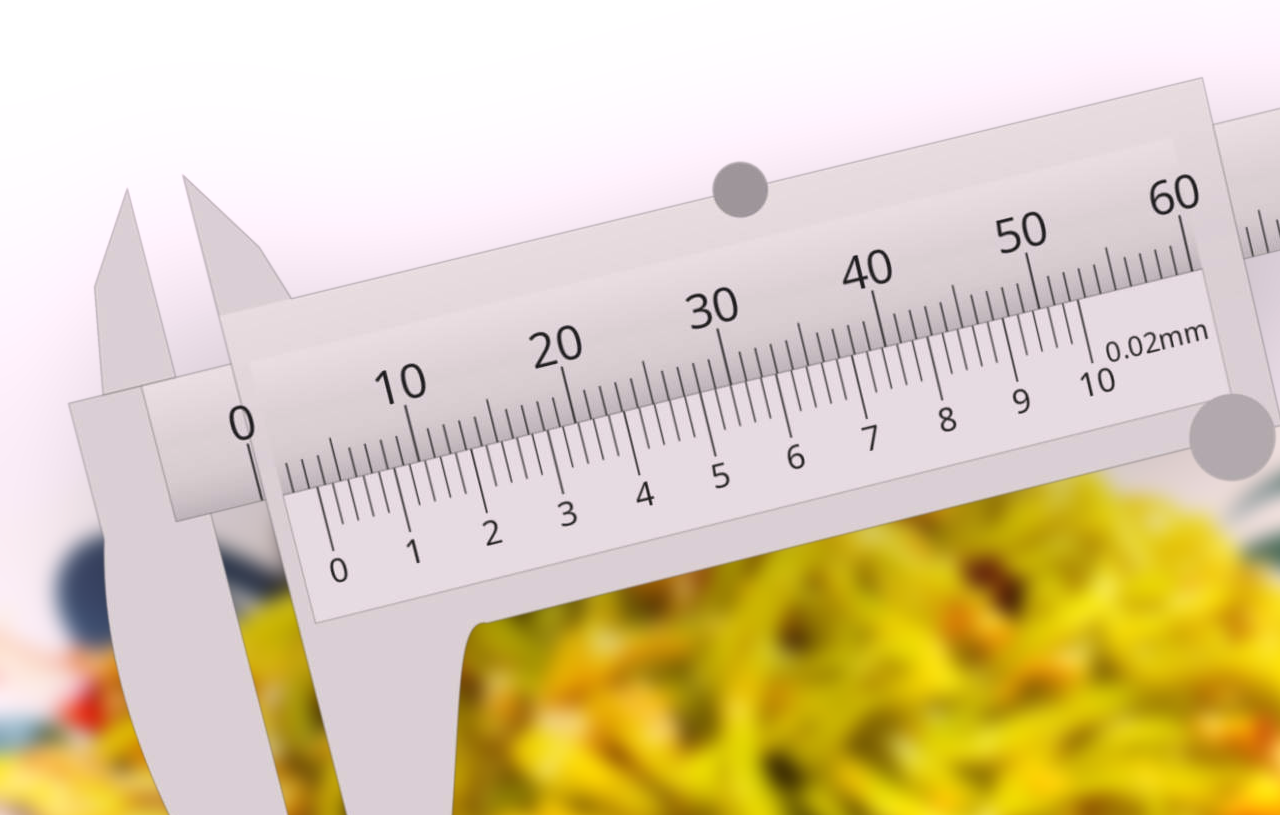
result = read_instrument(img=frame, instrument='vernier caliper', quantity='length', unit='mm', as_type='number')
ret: 3.5 mm
